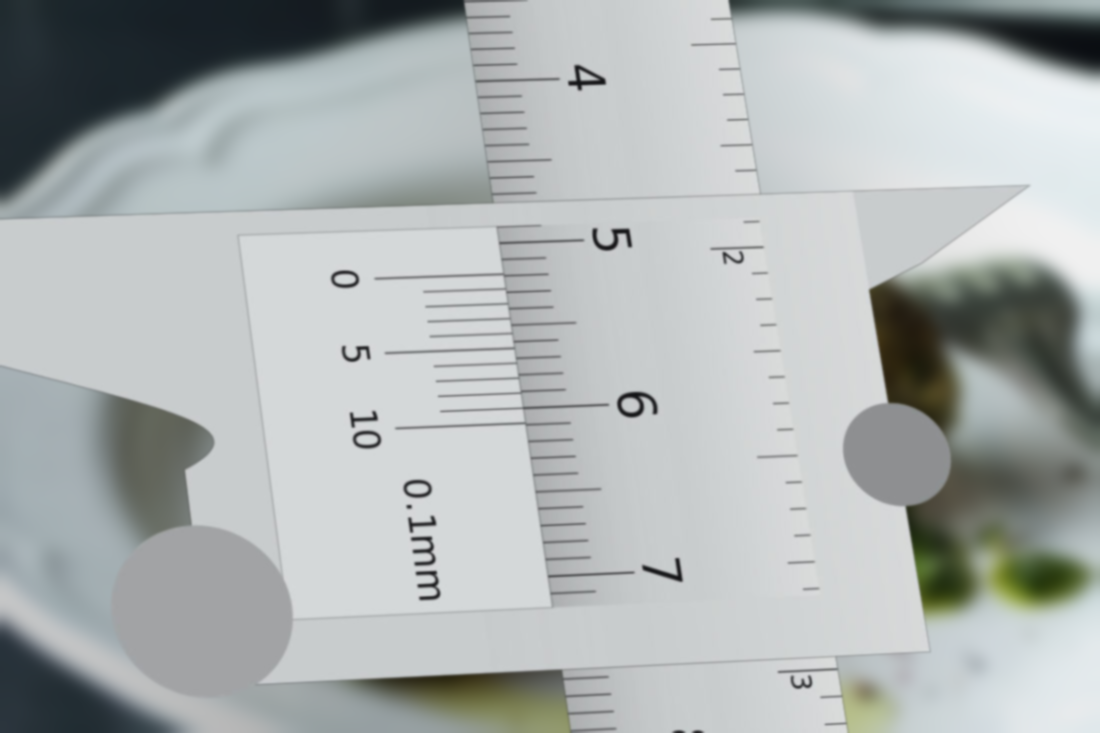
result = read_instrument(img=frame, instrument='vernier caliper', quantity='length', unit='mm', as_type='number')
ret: 51.9 mm
